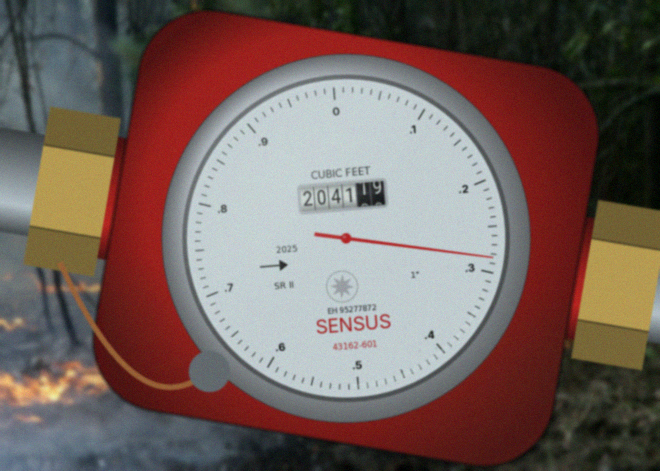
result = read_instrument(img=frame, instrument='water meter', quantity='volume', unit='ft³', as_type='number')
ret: 204119.28 ft³
